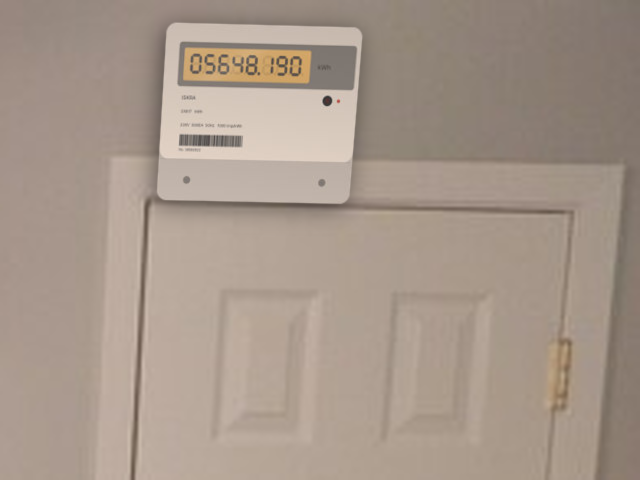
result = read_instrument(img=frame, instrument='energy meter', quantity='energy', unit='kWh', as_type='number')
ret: 5648.190 kWh
